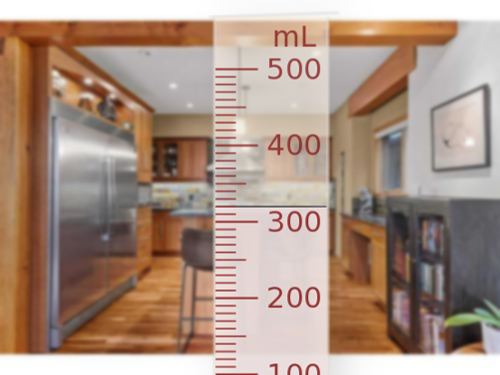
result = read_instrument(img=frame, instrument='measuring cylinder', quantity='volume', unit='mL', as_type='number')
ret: 320 mL
